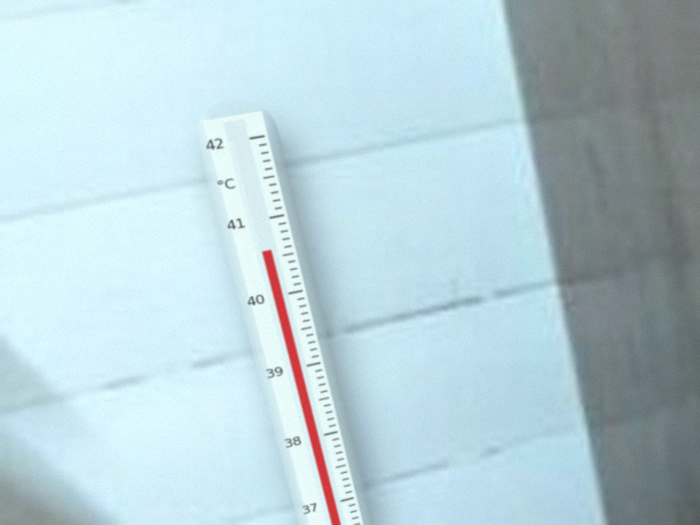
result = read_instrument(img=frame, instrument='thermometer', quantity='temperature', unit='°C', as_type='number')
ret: 40.6 °C
